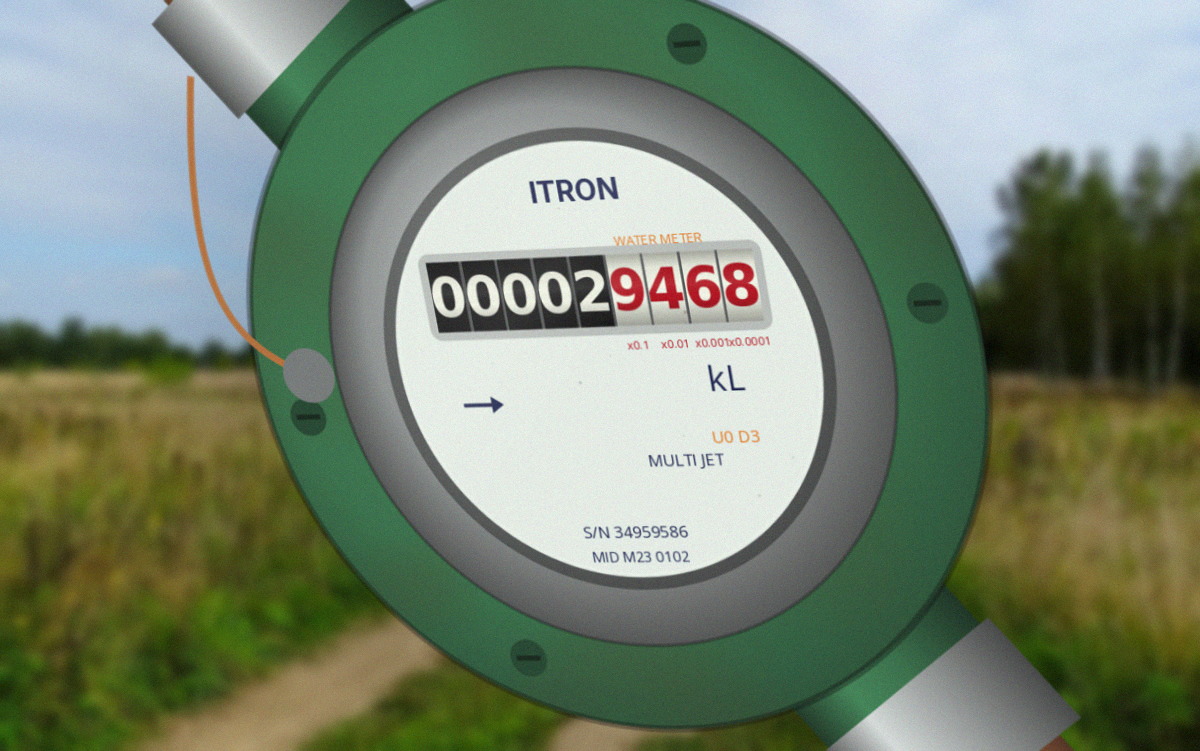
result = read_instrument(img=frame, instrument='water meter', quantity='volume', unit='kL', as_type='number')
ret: 2.9468 kL
